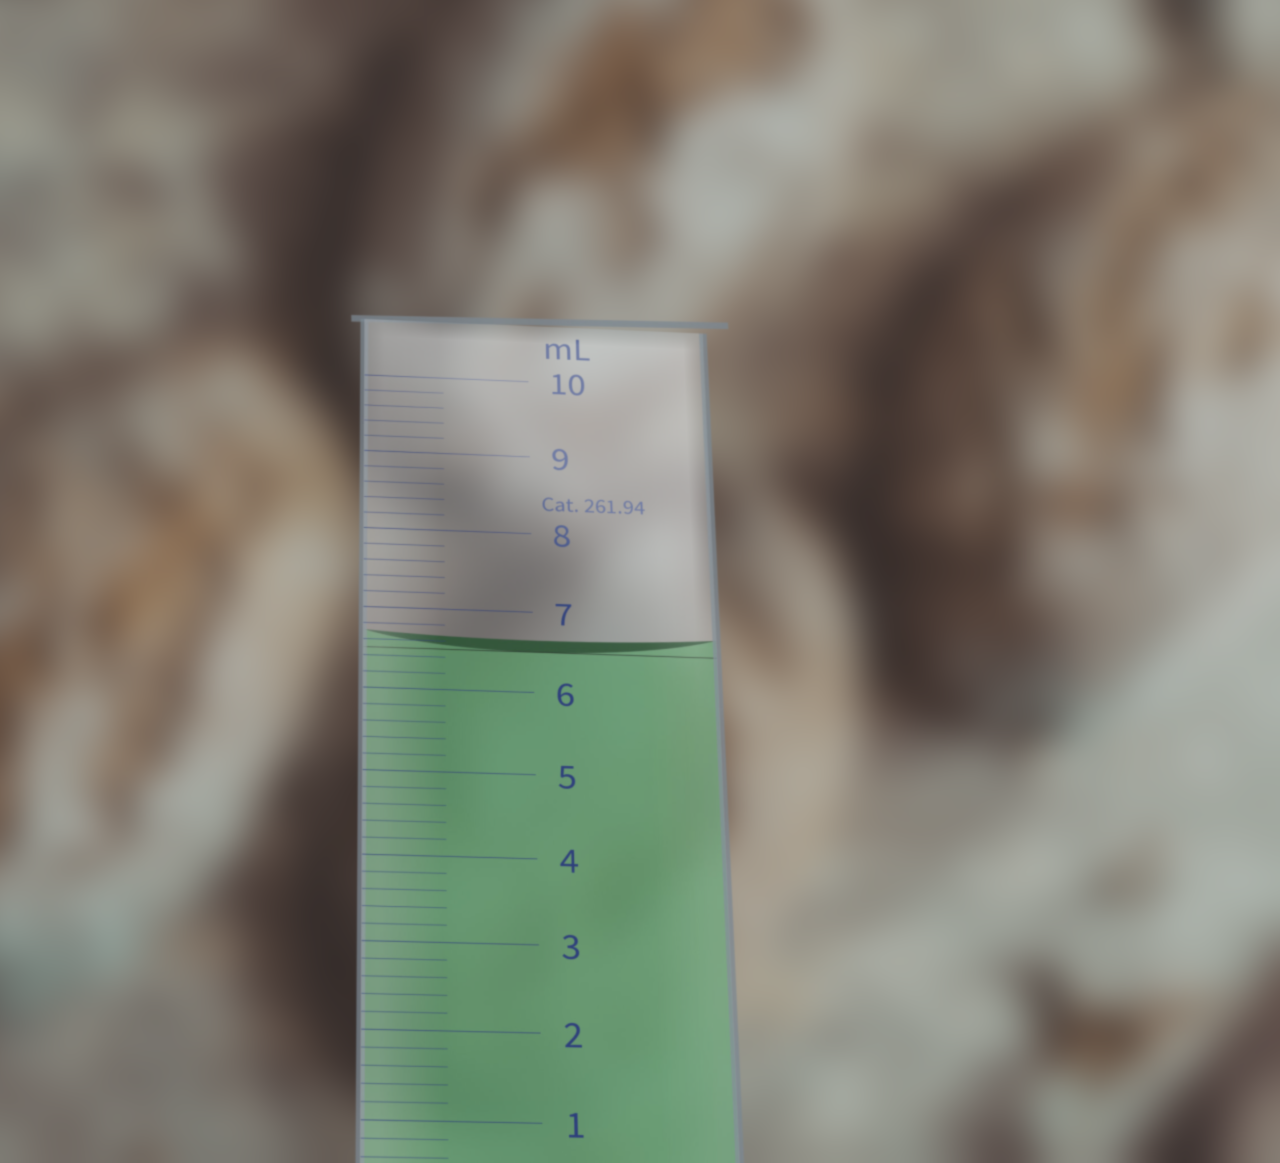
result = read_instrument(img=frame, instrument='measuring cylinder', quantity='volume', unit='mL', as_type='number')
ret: 6.5 mL
